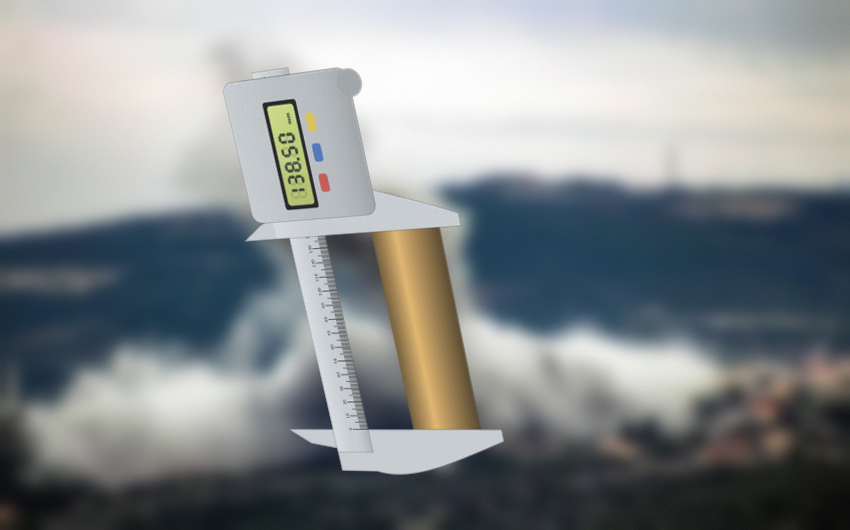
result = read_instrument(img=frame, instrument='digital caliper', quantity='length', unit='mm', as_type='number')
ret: 138.50 mm
